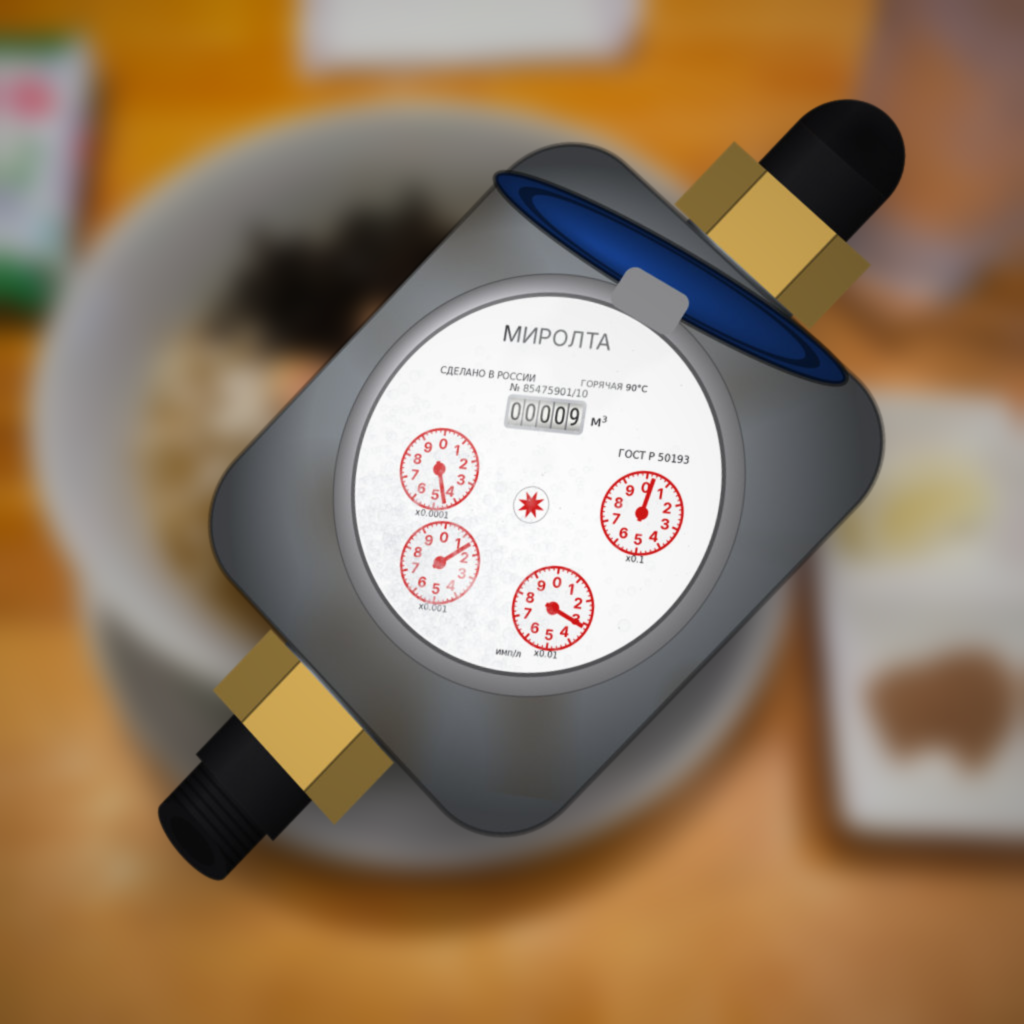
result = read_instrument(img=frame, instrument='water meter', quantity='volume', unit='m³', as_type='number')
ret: 9.0314 m³
